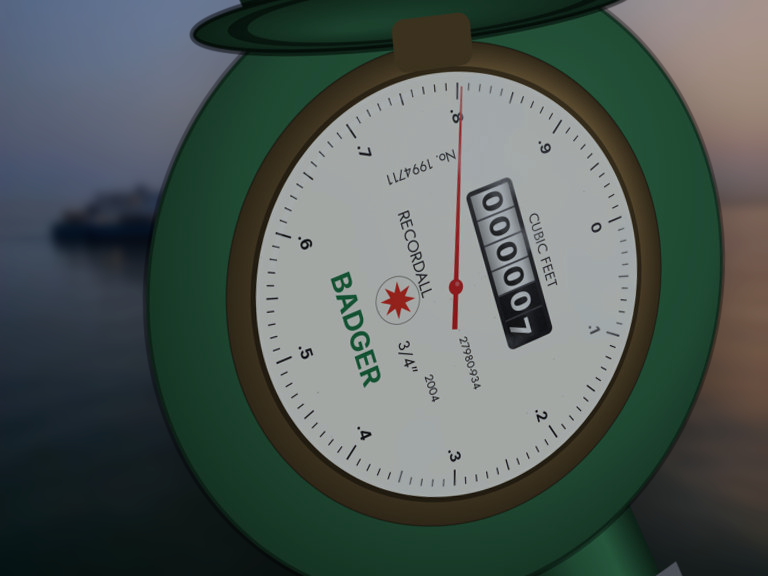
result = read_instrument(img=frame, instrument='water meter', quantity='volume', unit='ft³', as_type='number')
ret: 6.80 ft³
